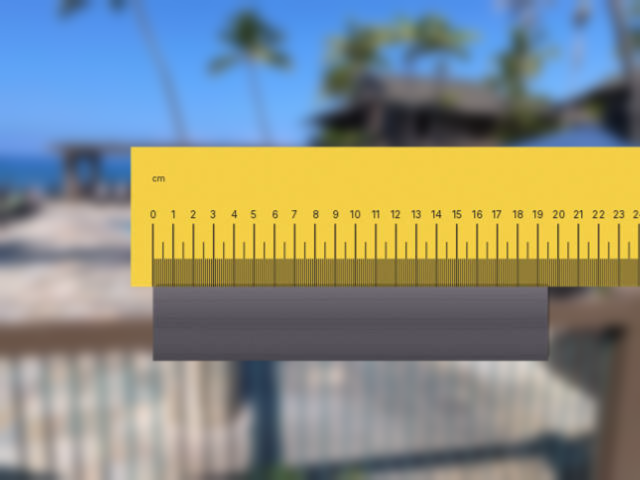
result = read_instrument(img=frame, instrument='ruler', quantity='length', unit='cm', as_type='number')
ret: 19.5 cm
